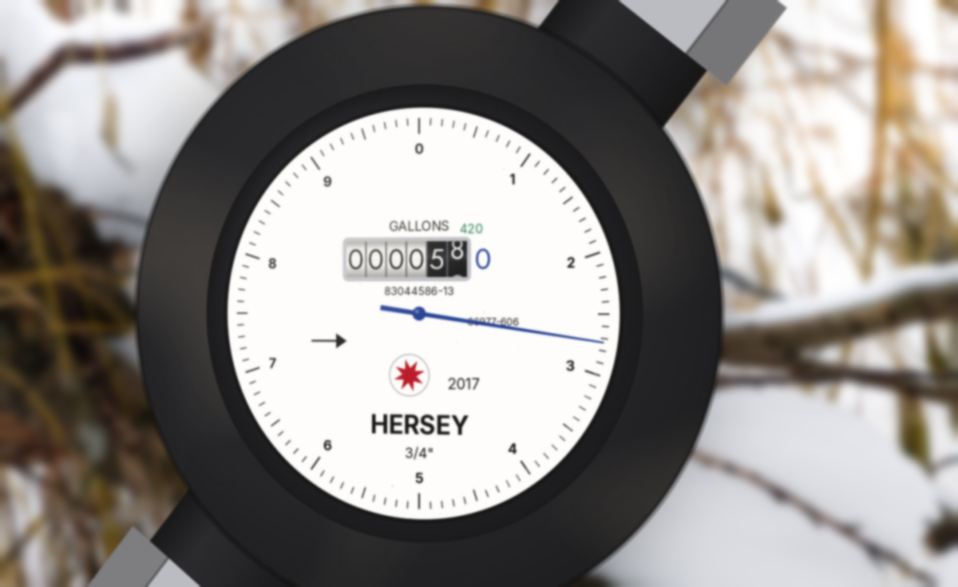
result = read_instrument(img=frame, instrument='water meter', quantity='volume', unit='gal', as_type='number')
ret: 582.7 gal
